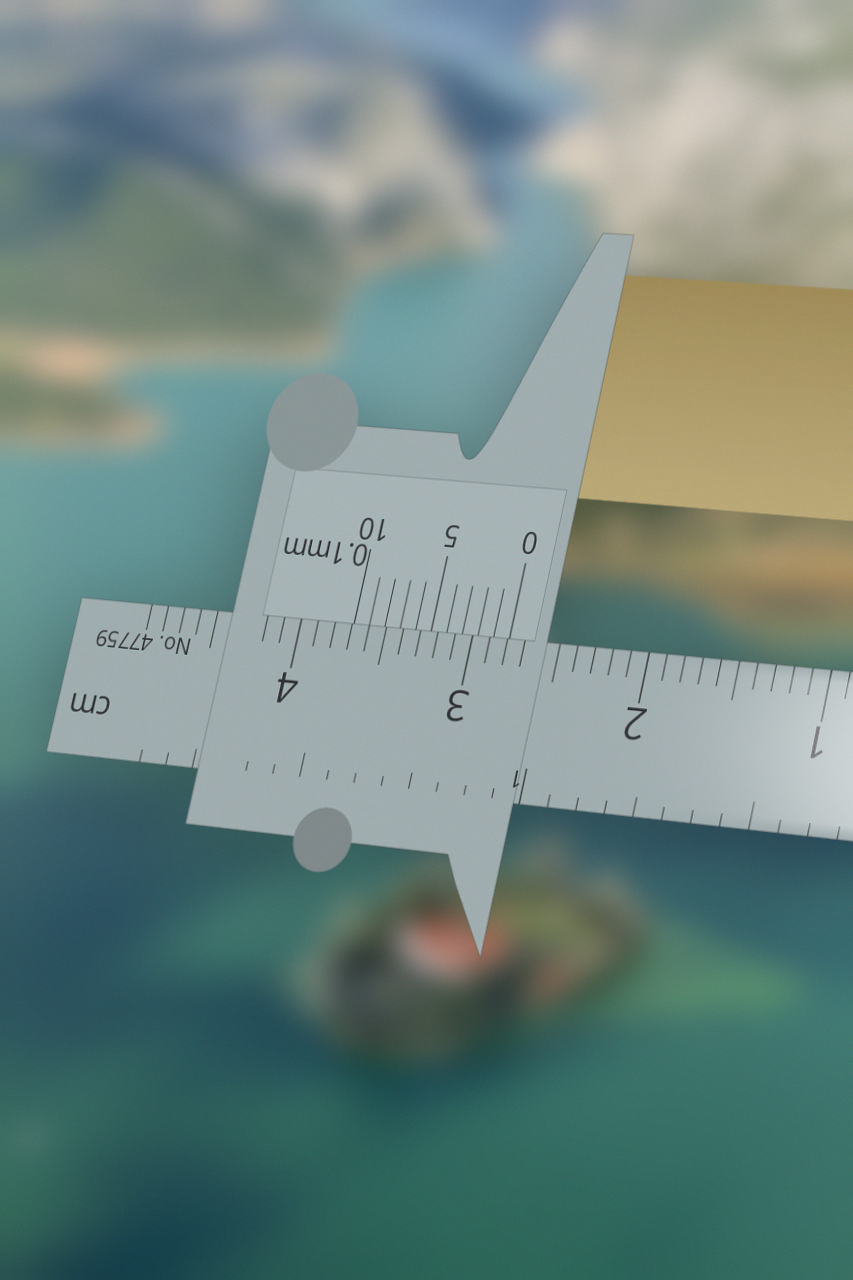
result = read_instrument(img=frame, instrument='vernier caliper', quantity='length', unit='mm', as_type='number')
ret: 27.9 mm
